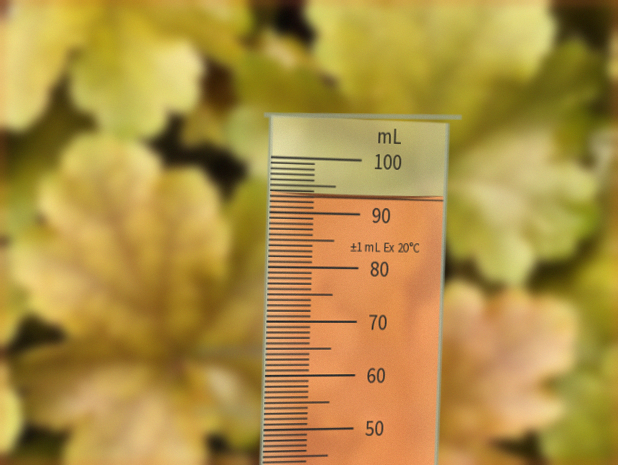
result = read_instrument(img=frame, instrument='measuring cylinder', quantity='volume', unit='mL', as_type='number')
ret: 93 mL
